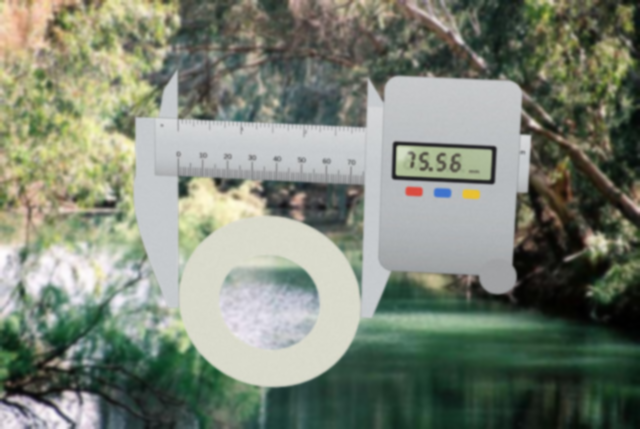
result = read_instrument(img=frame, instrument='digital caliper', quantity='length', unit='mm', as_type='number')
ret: 75.56 mm
